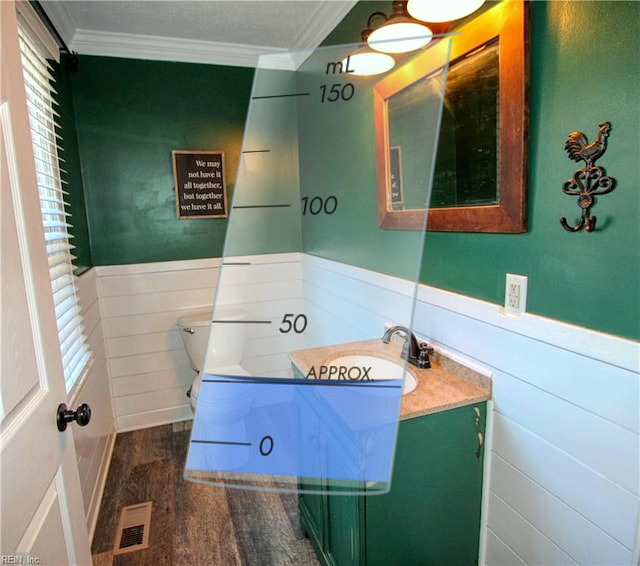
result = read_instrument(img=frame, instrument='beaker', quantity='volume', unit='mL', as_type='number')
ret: 25 mL
